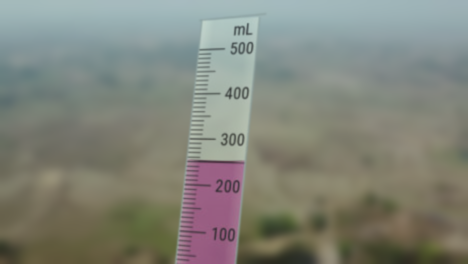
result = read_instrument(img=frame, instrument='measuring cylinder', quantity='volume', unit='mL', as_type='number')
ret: 250 mL
